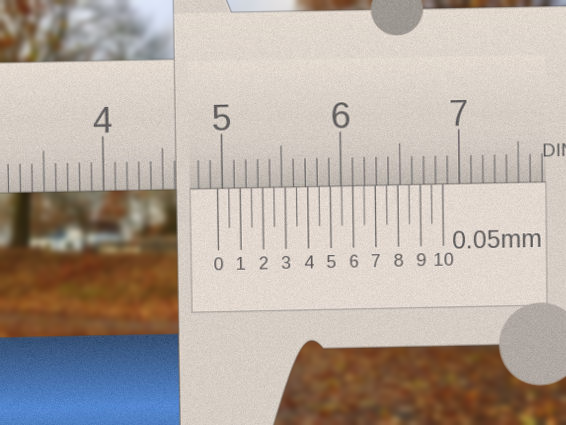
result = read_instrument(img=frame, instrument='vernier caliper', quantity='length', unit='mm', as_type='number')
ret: 49.6 mm
